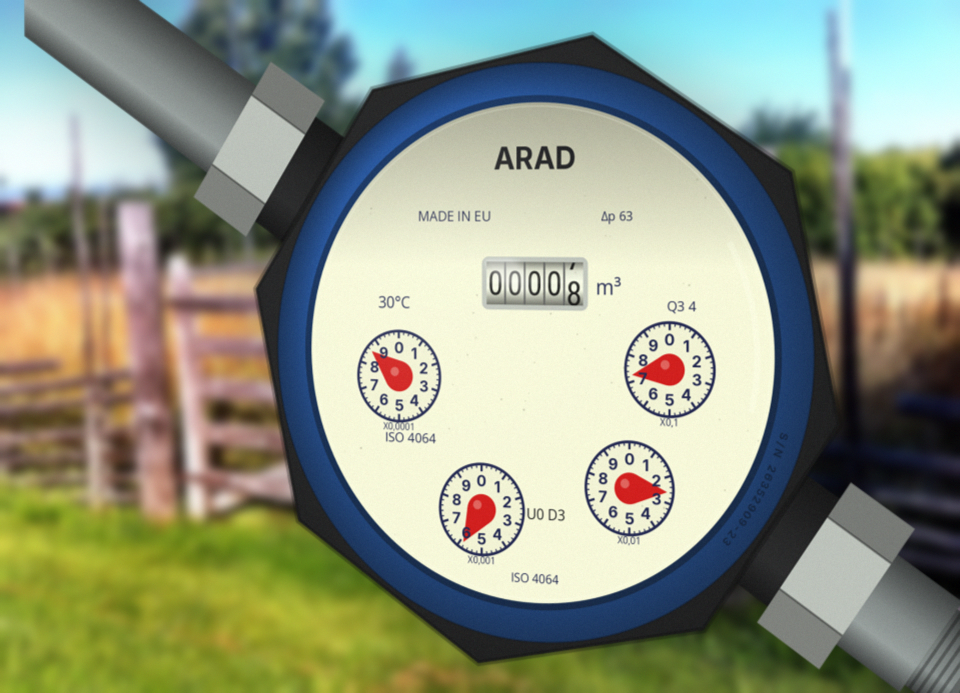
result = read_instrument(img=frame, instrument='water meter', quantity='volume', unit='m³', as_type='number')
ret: 7.7258 m³
